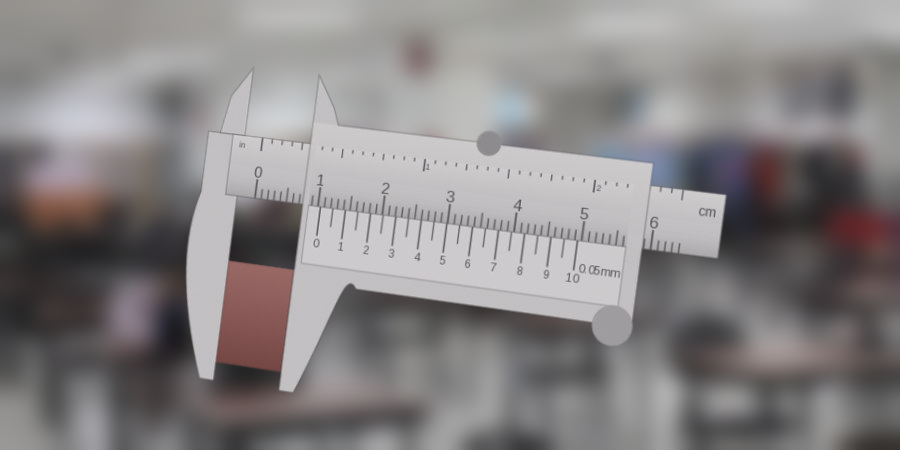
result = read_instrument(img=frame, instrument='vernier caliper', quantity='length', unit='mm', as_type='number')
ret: 10.4 mm
